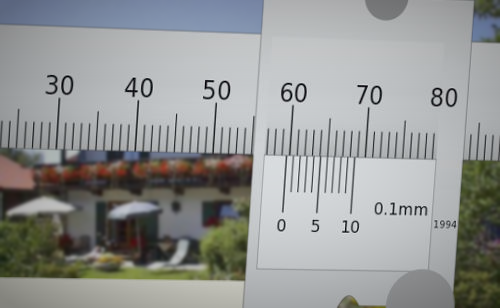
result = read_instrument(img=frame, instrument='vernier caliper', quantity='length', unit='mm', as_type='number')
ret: 59.6 mm
